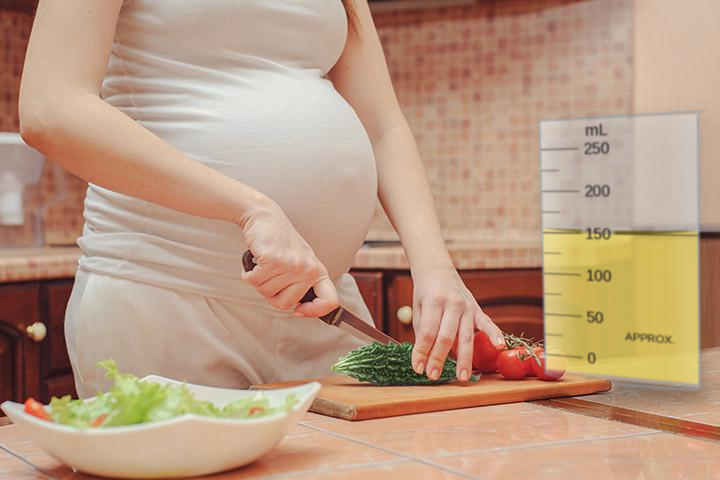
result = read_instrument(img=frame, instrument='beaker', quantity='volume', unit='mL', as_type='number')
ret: 150 mL
